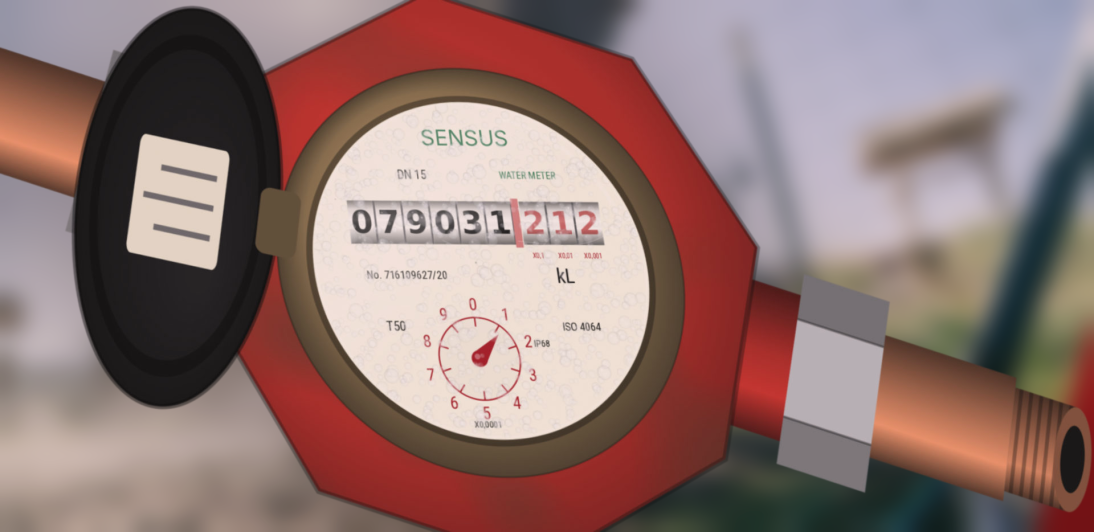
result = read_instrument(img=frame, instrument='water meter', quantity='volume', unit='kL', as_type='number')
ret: 79031.2121 kL
